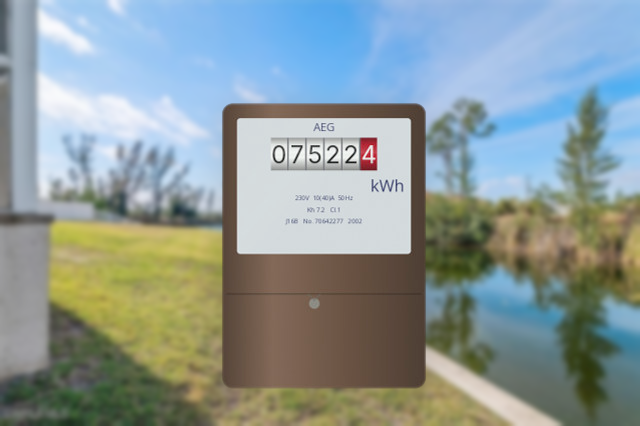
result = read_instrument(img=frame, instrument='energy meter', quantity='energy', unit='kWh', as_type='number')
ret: 7522.4 kWh
